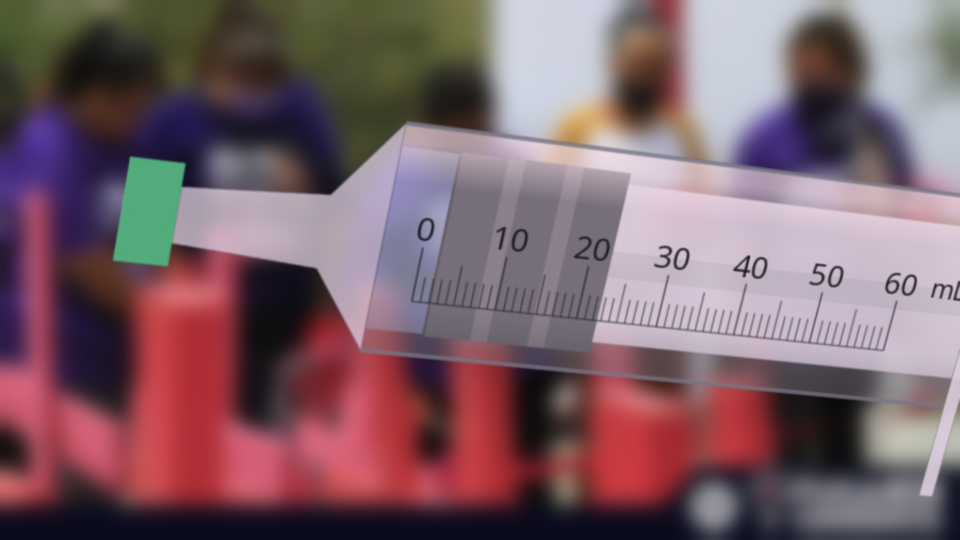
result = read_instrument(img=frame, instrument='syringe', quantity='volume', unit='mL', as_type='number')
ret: 2 mL
